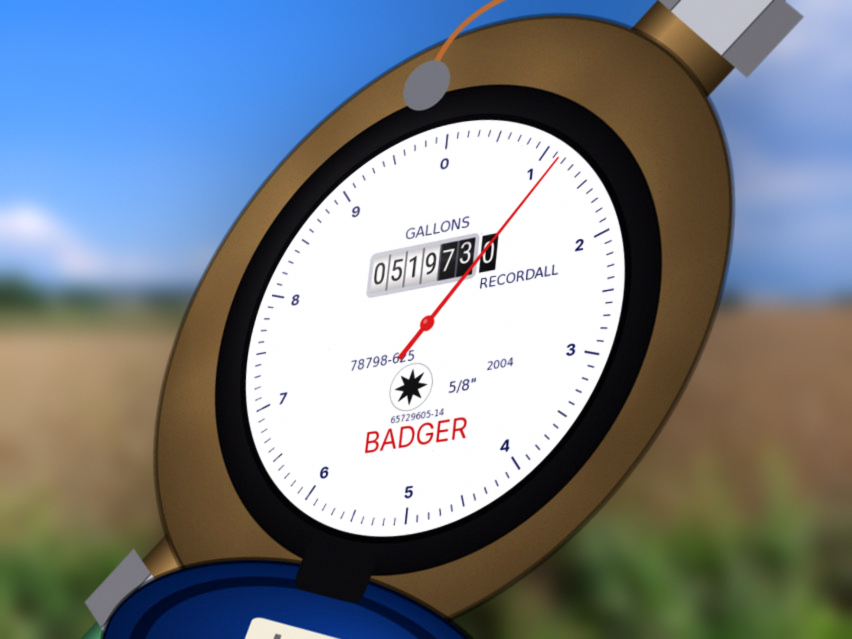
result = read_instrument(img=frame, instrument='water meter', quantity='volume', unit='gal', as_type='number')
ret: 519731.1 gal
